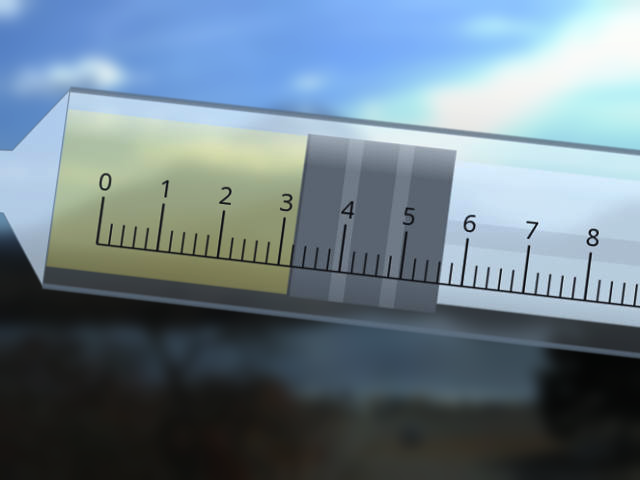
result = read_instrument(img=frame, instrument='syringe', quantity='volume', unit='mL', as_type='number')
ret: 3.2 mL
